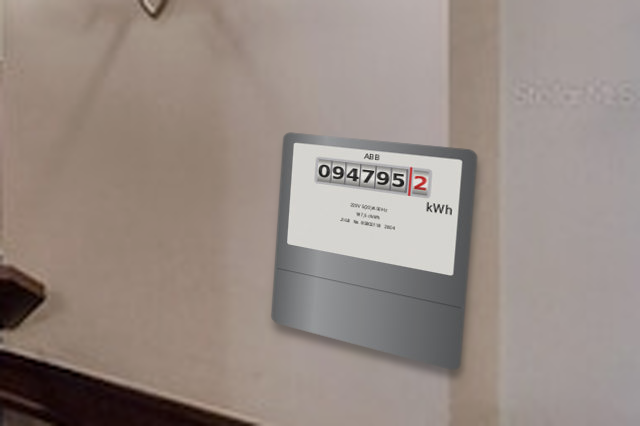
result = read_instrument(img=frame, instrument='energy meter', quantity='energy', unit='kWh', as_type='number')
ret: 94795.2 kWh
